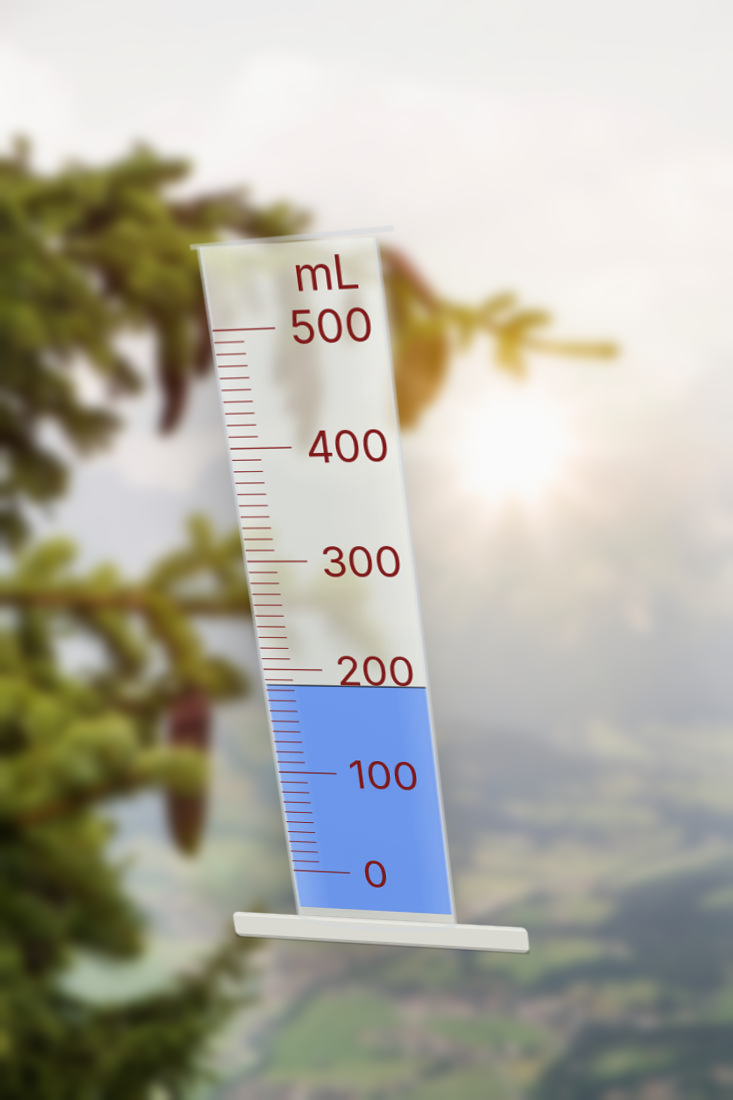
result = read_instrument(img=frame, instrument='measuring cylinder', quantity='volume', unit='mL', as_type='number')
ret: 185 mL
